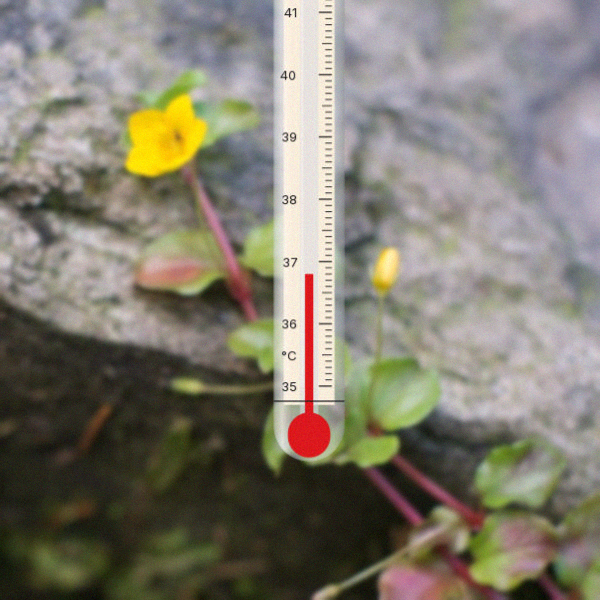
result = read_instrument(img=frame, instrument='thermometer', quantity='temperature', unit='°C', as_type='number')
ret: 36.8 °C
